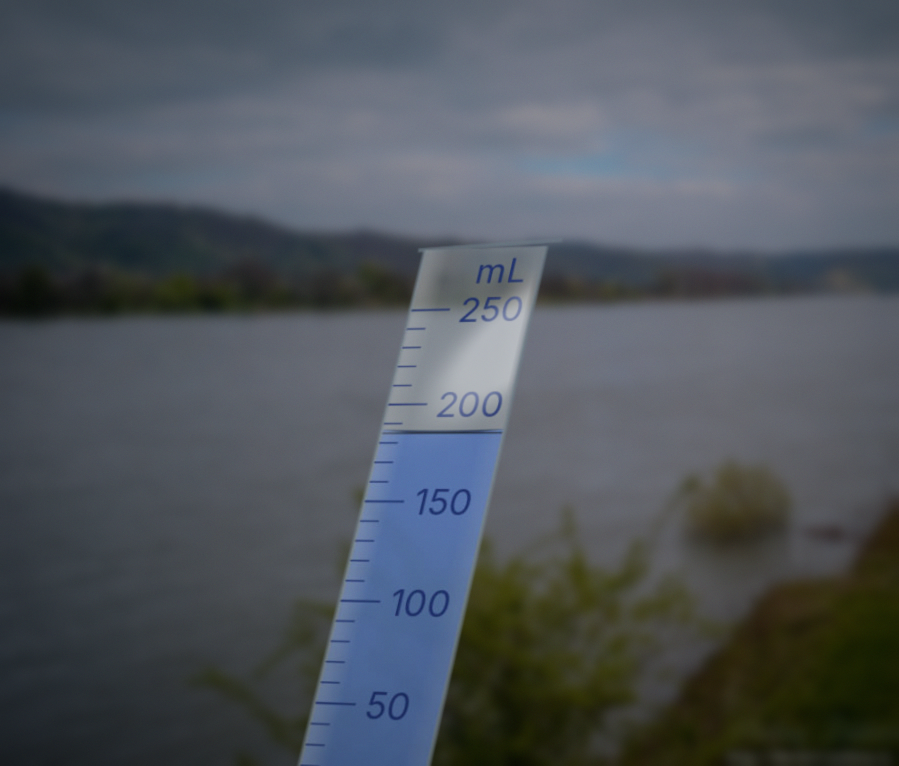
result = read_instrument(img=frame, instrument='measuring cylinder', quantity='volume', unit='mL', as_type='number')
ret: 185 mL
